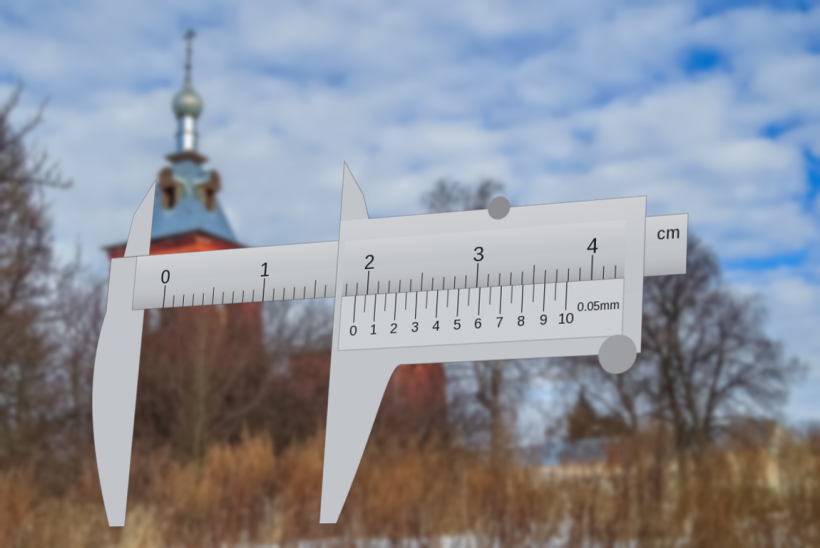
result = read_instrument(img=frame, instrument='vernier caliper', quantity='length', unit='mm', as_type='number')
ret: 18.9 mm
